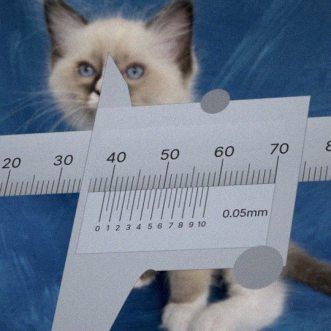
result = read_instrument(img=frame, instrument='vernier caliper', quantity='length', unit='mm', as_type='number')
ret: 39.2 mm
